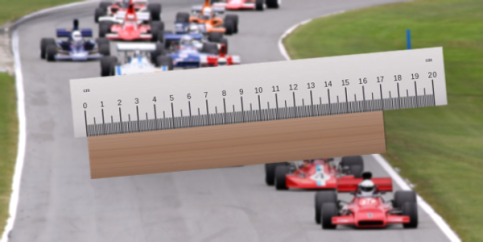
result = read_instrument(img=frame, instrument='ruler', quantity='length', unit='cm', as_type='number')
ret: 17 cm
